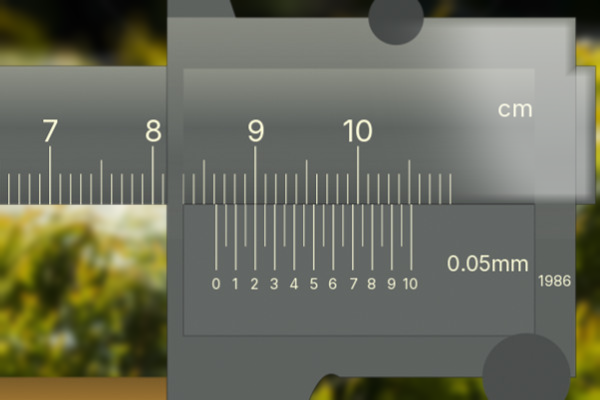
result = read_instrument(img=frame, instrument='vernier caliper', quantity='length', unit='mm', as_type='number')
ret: 86.2 mm
